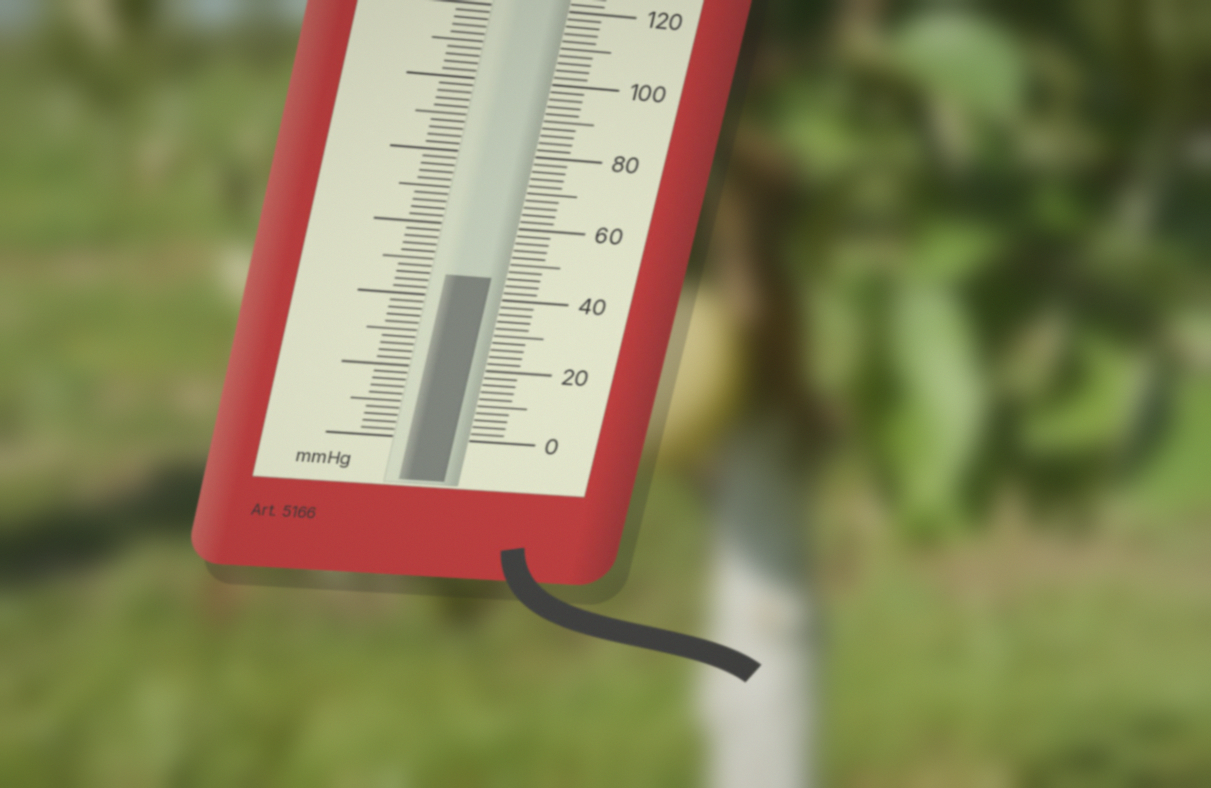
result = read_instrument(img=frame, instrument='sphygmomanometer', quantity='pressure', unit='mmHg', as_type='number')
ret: 46 mmHg
